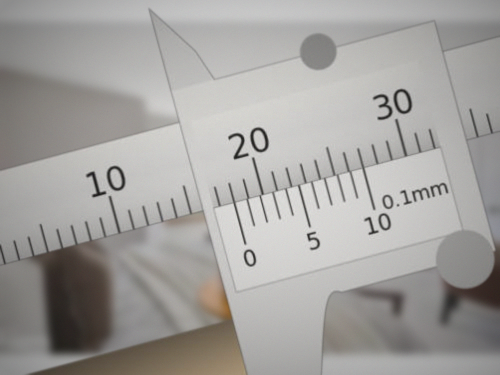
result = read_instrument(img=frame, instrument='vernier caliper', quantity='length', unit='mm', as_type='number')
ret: 18.0 mm
